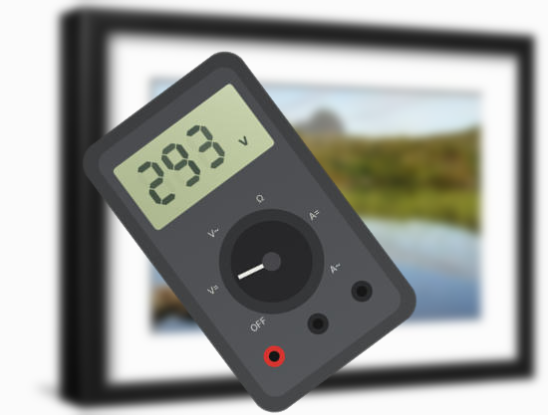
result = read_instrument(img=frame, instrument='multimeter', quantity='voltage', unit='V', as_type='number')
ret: 293 V
